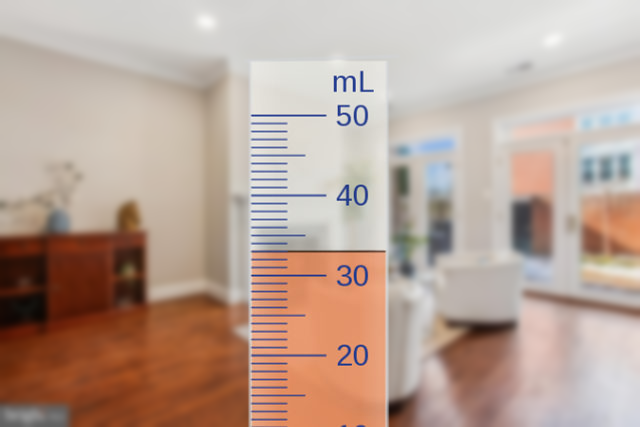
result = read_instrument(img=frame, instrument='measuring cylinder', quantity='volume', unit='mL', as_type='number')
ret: 33 mL
